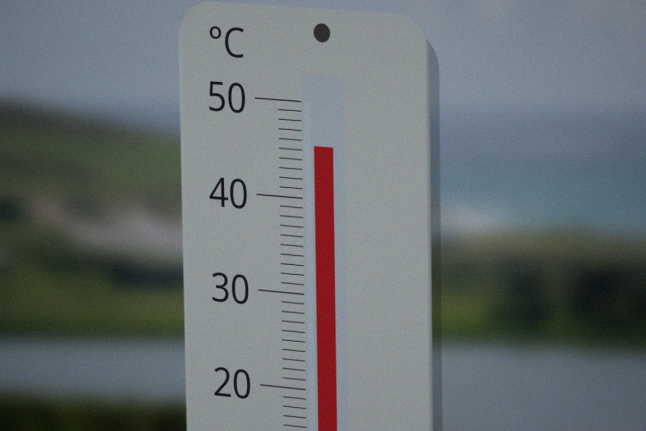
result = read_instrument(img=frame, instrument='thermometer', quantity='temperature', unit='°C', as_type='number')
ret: 45.5 °C
